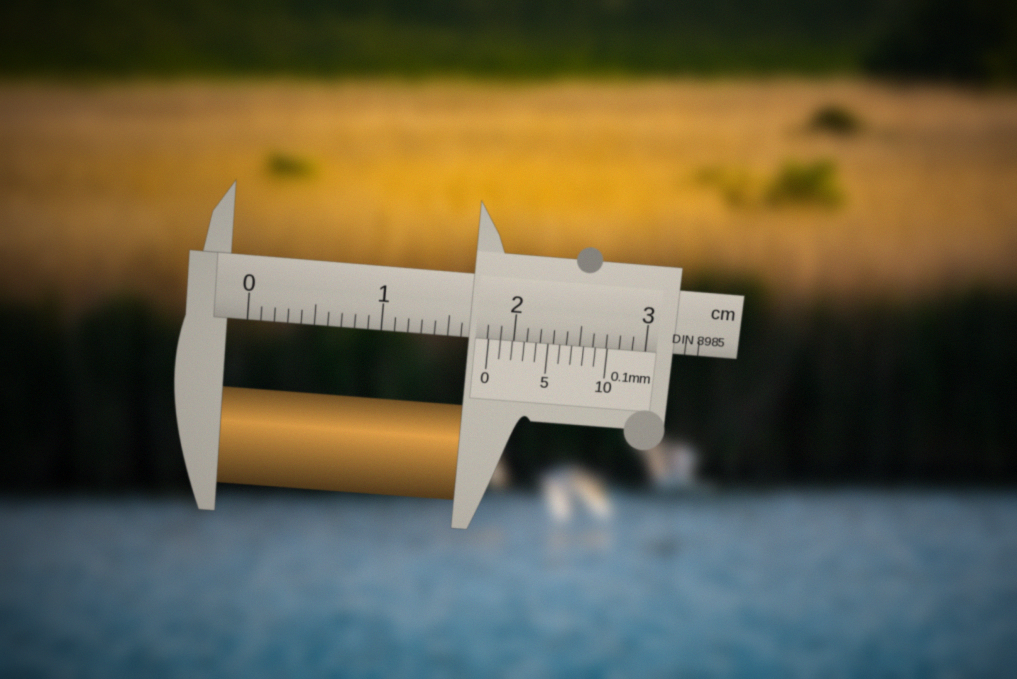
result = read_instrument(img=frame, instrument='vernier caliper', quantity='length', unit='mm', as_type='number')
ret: 18.1 mm
